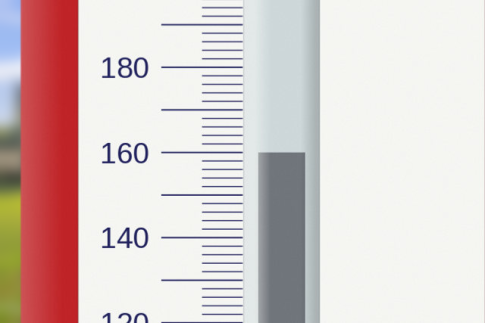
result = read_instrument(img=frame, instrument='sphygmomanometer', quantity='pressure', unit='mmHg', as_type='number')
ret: 160 mmHg
